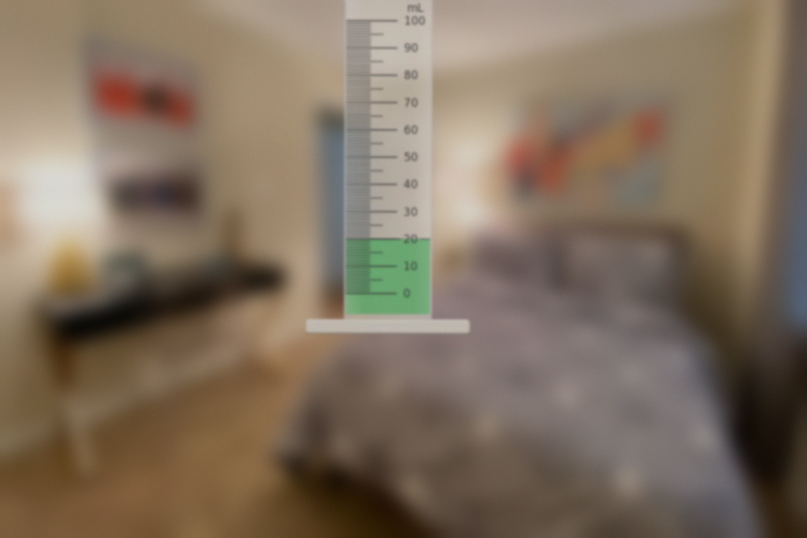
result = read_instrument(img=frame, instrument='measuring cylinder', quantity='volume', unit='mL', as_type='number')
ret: 20 mL
